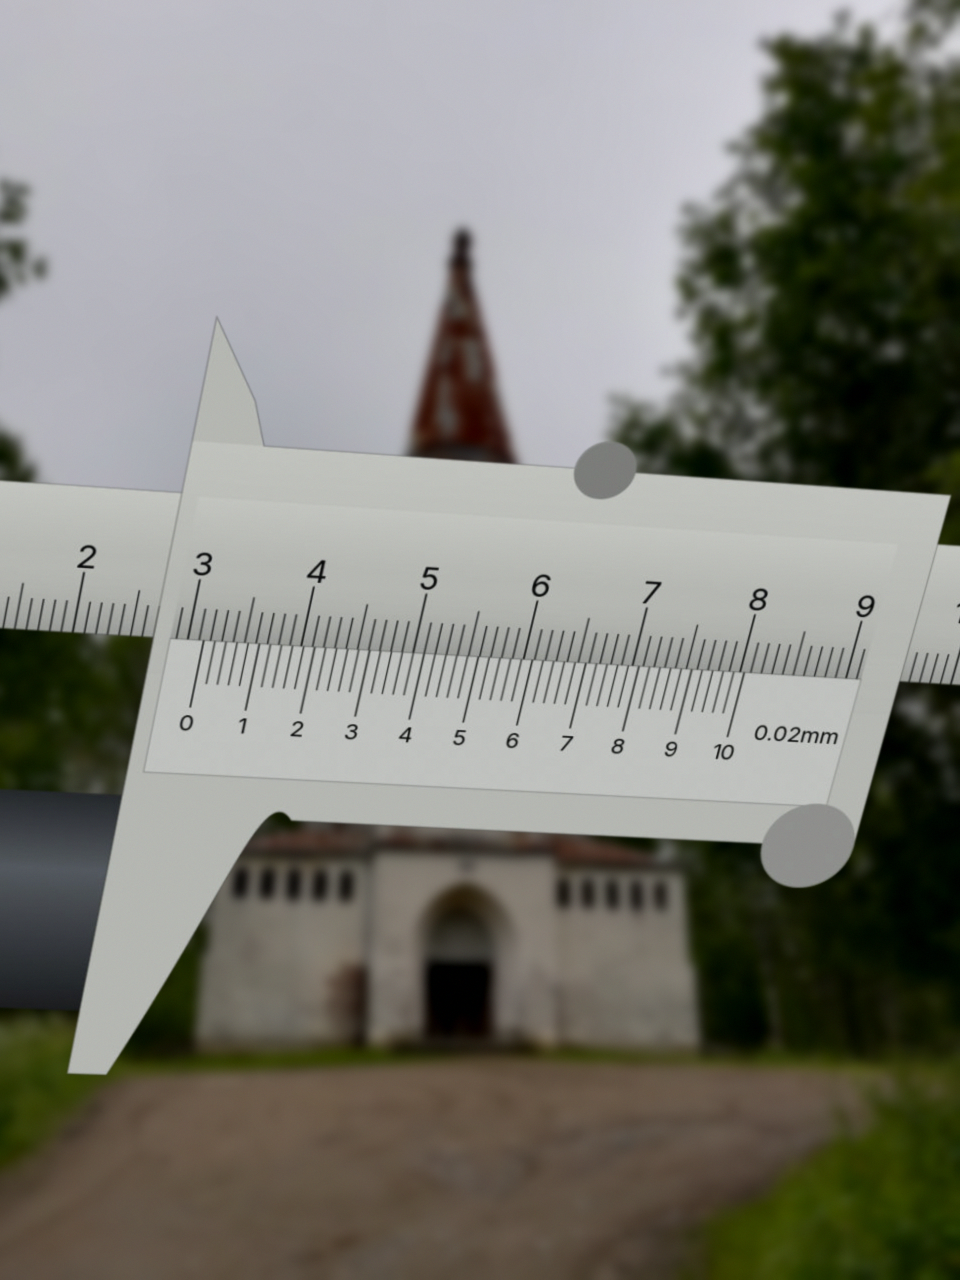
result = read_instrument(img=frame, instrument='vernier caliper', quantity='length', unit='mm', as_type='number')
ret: 31.4 mm
